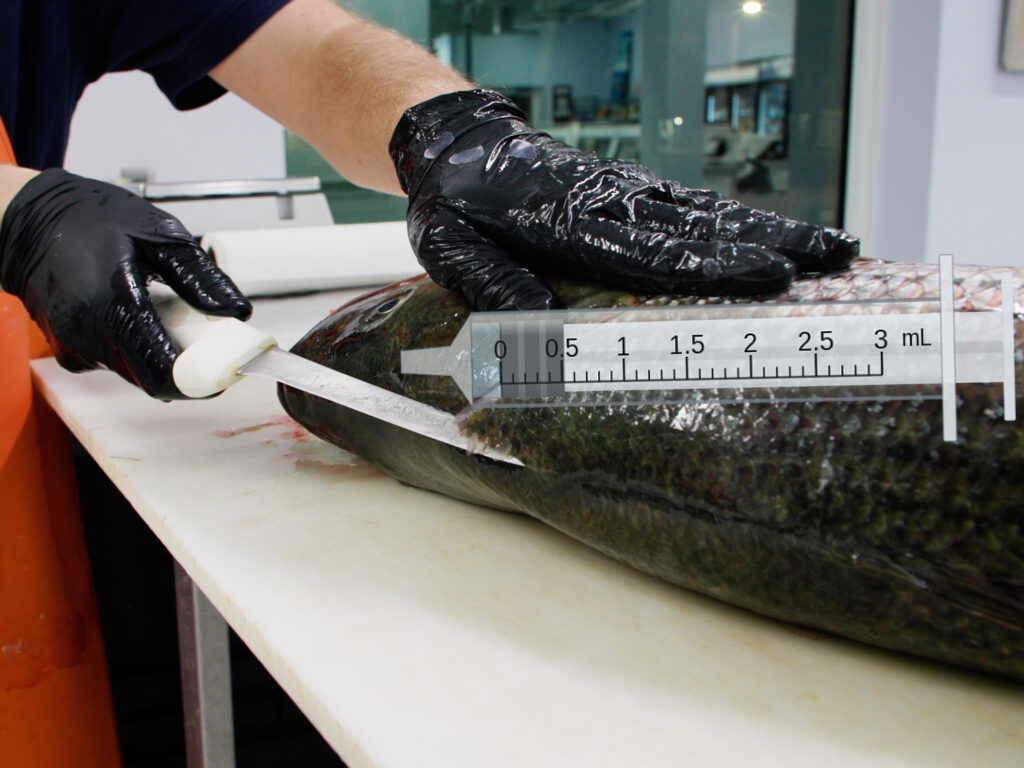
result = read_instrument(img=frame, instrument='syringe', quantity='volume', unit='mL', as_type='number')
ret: 0 mL
